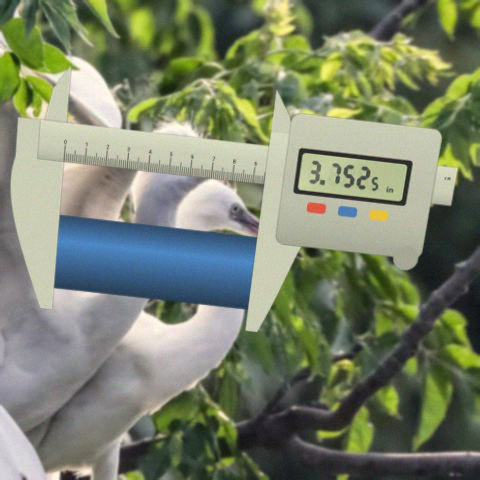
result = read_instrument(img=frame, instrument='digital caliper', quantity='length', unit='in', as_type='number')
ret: 3.7525 in
